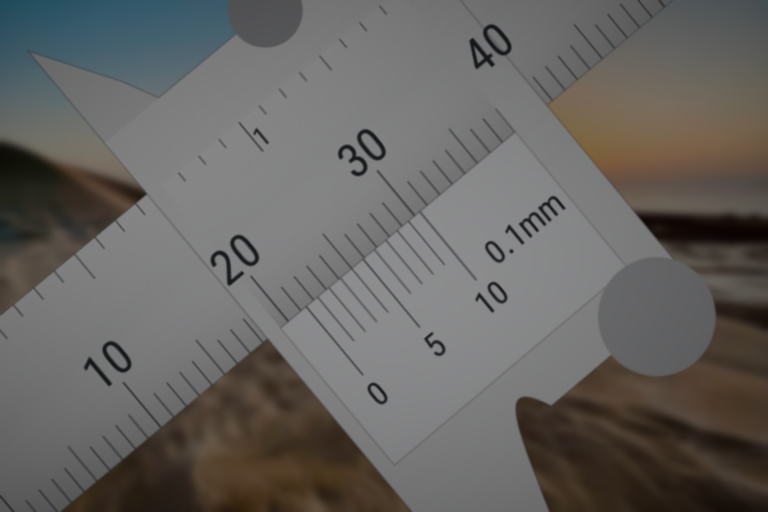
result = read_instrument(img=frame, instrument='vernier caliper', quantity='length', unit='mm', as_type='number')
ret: 21.4 mm
